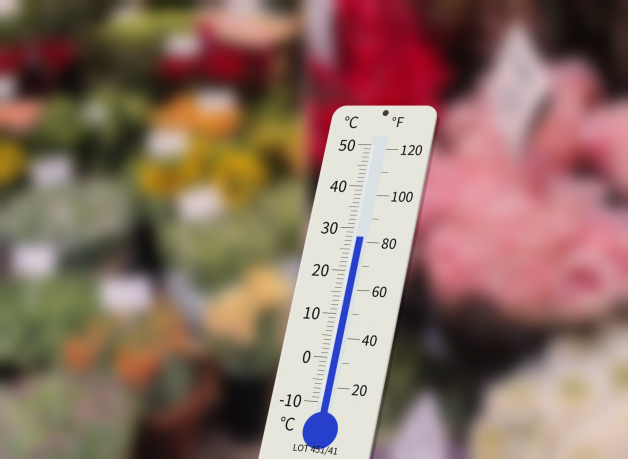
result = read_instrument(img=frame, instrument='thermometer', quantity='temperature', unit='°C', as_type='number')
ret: 28 °C
